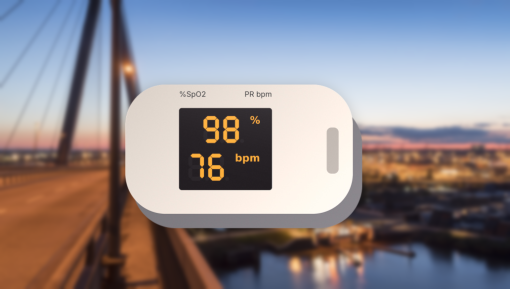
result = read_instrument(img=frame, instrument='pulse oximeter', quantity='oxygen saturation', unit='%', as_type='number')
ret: 98 %
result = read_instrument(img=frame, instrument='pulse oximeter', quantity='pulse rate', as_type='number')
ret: 76 bpm
